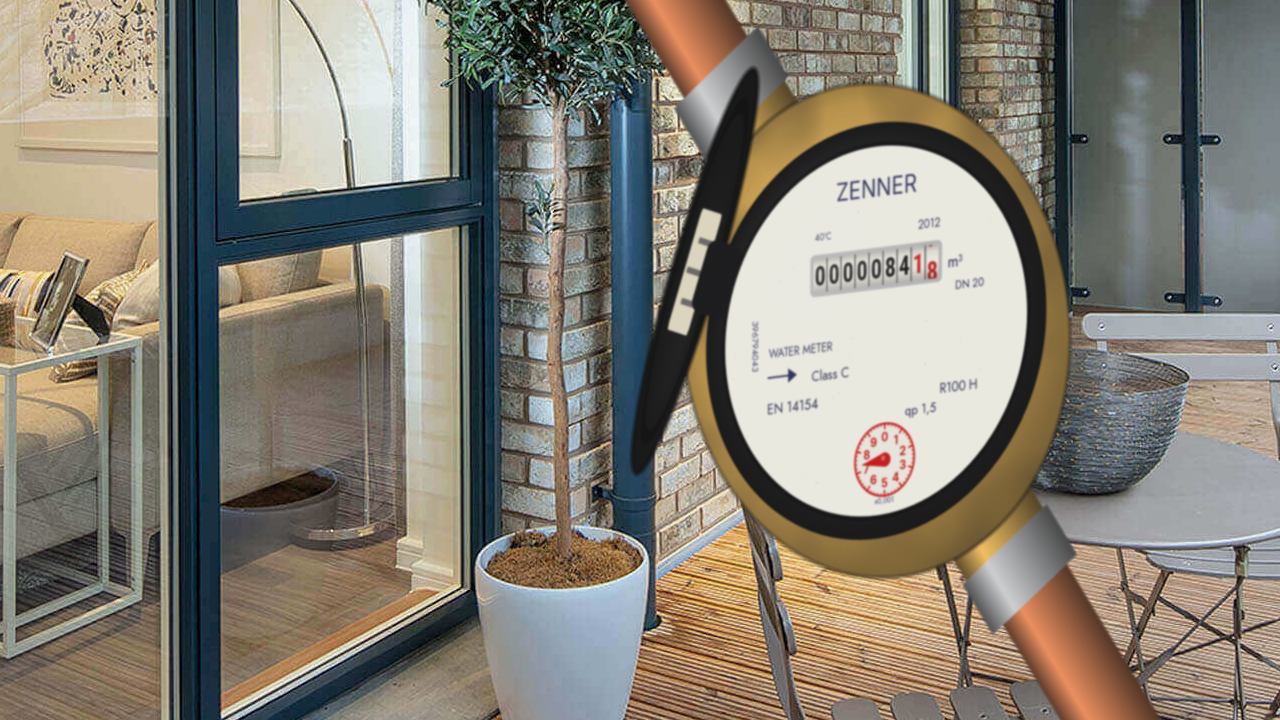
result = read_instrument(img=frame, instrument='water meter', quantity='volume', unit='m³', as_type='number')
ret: 84.177 m³
